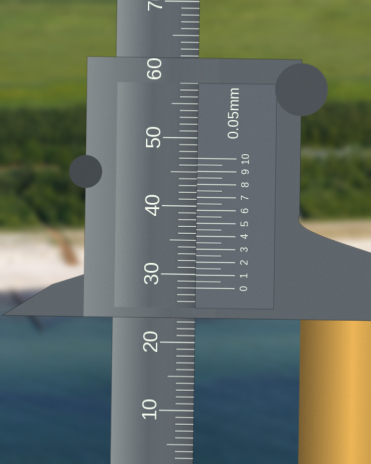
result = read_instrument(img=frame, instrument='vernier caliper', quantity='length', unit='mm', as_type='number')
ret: 28.0 mm
